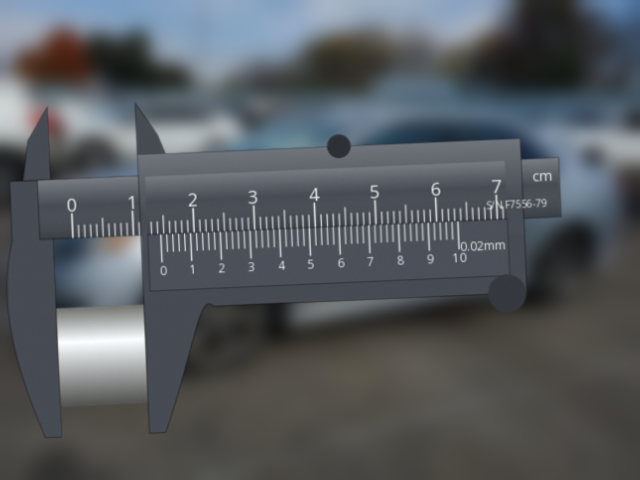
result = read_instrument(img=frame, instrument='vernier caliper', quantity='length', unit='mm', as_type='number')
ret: 14.5 mm
